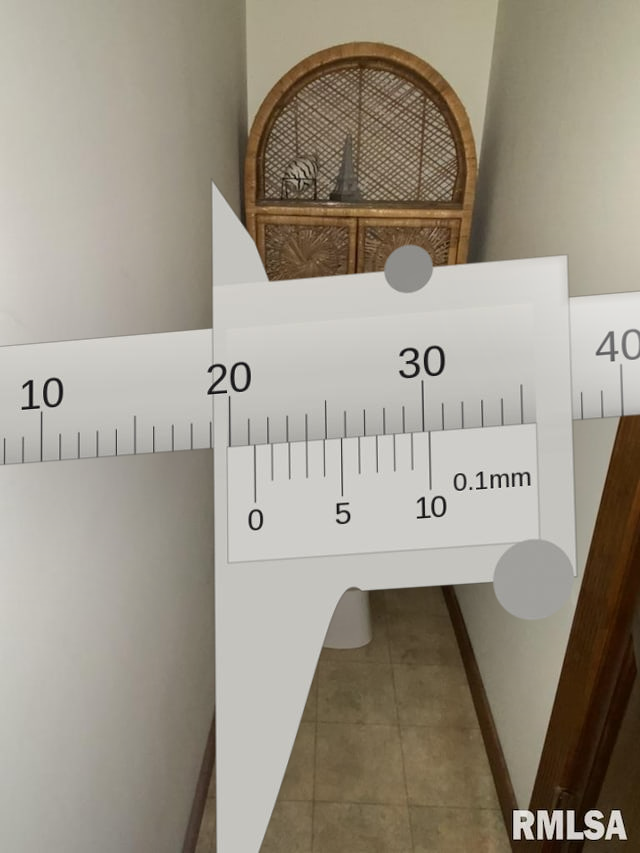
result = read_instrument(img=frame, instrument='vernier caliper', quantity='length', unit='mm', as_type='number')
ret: 21.3 mm
